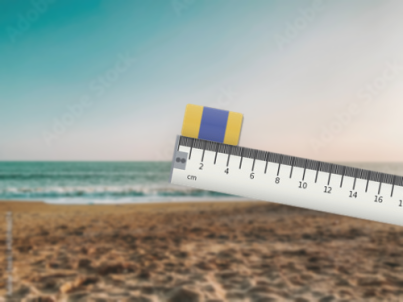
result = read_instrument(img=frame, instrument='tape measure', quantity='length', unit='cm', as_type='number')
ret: 4.5 cm
